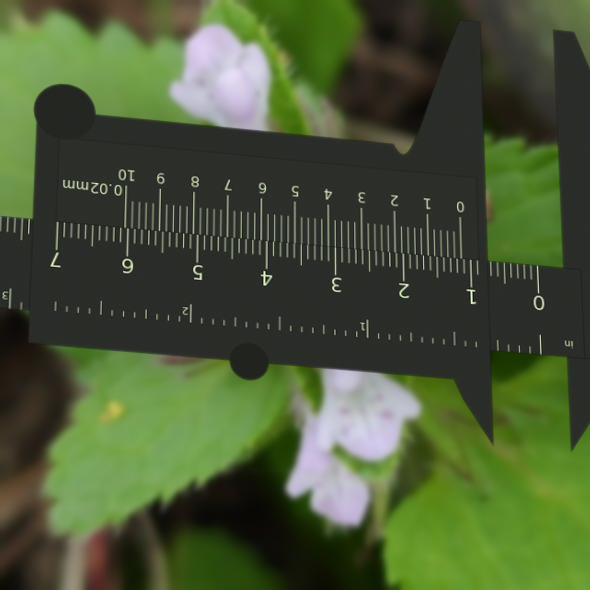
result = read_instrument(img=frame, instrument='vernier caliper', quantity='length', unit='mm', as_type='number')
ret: 11.4 mm
